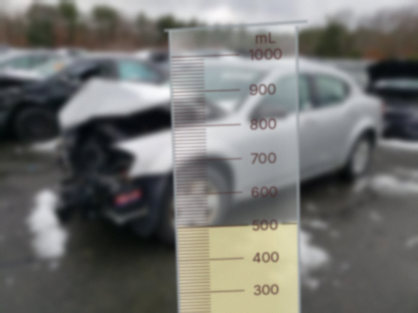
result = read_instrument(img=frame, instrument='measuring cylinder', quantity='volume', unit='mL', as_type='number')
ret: 500 mL
